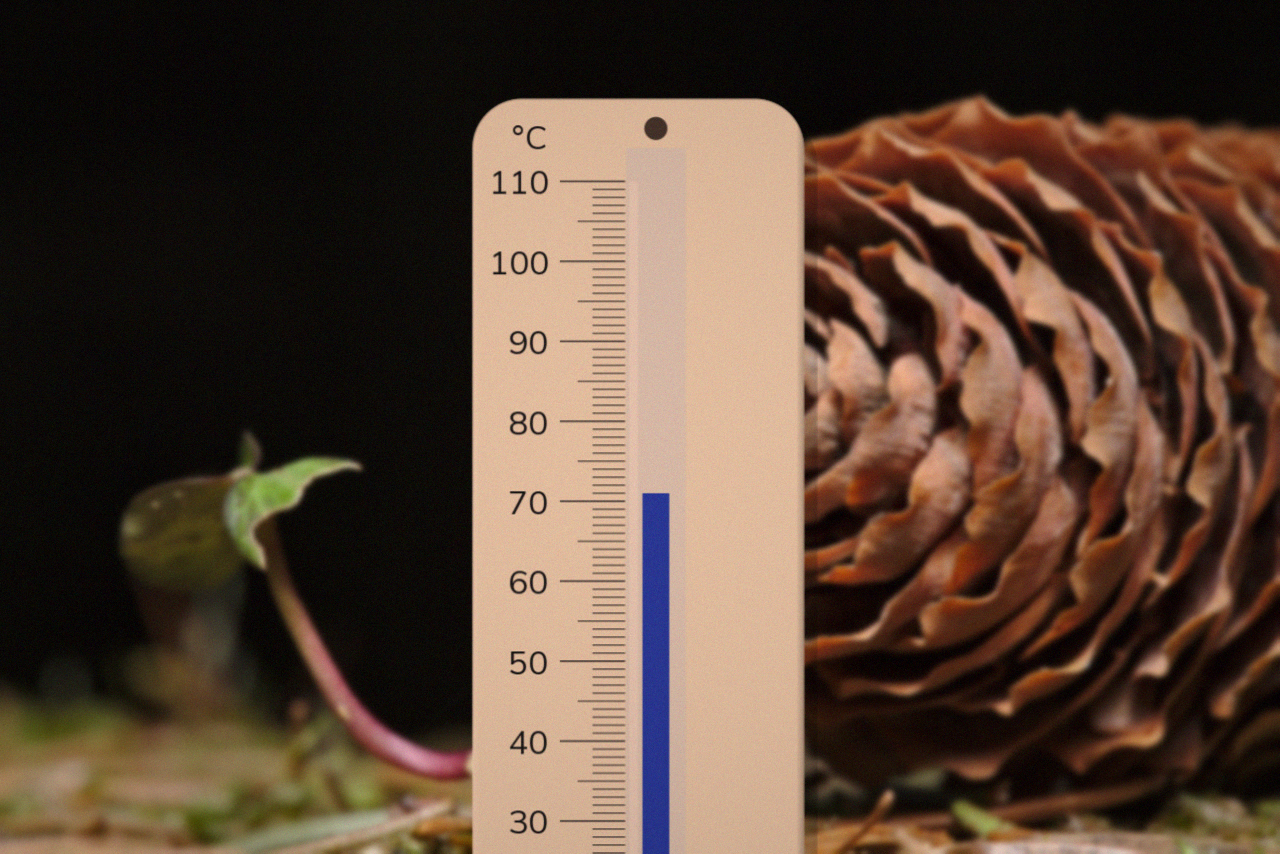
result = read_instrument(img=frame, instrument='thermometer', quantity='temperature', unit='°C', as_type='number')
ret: 71 °C
